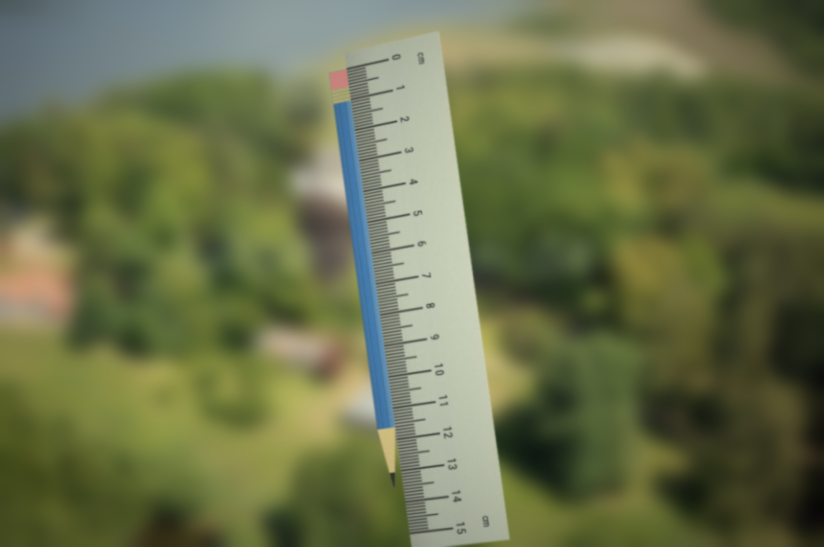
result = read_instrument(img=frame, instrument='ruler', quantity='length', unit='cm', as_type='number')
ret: 13.5 cm
